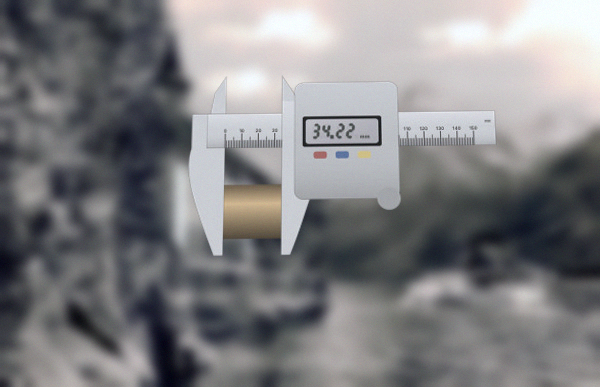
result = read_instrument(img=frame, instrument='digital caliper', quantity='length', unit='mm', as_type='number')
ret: 34.22 mm
